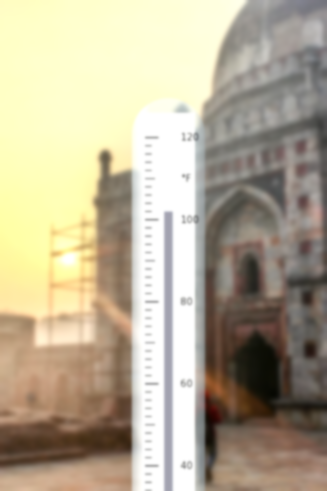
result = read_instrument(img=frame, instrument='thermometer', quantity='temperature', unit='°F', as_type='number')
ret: 102 °F
